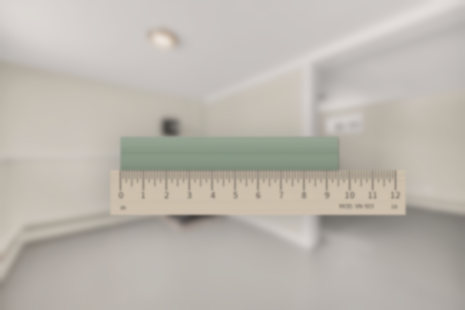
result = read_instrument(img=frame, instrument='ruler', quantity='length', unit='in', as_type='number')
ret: 9.5 in
